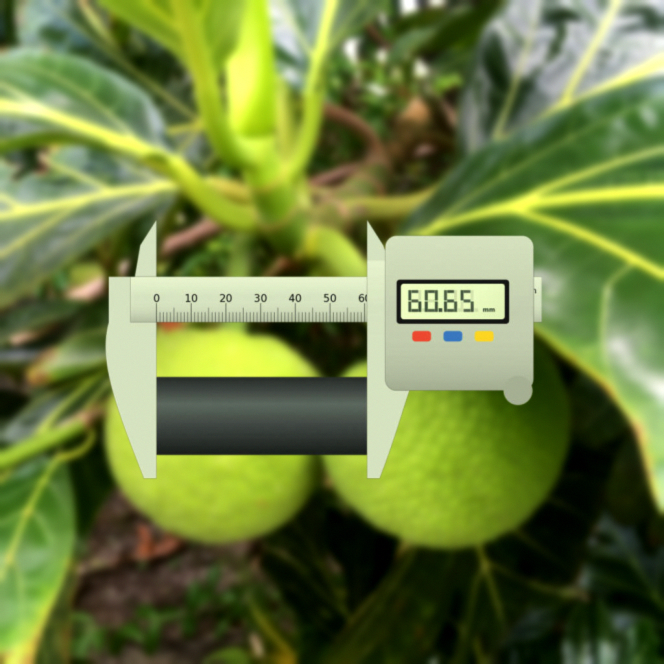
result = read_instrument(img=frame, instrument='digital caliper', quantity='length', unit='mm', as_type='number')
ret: 60.65 mm
